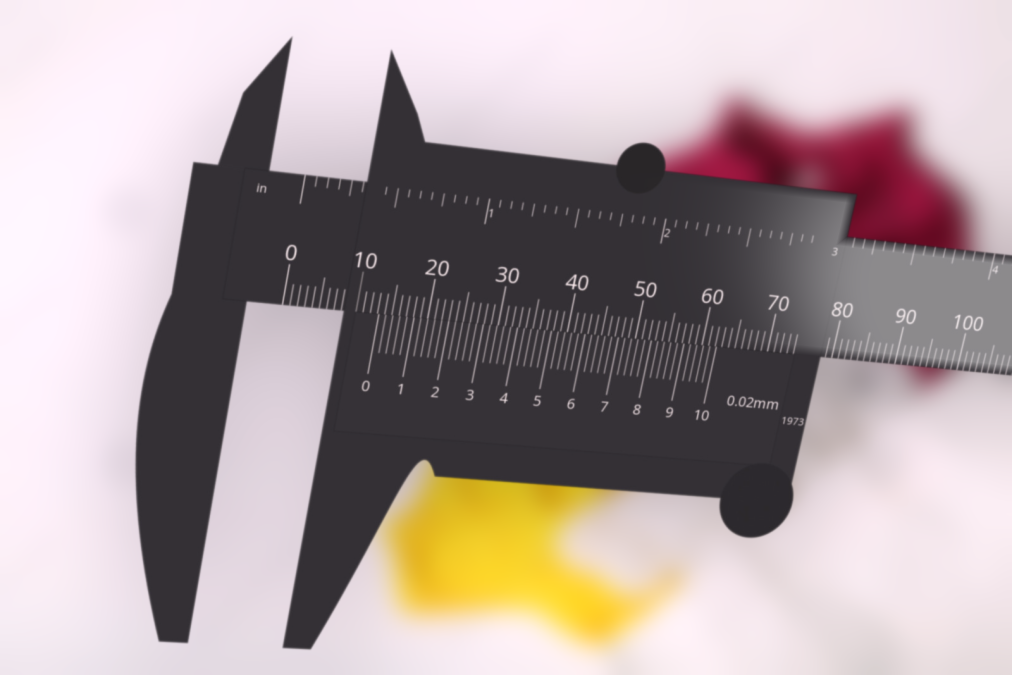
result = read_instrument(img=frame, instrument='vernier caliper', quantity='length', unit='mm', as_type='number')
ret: 13.2 mm
